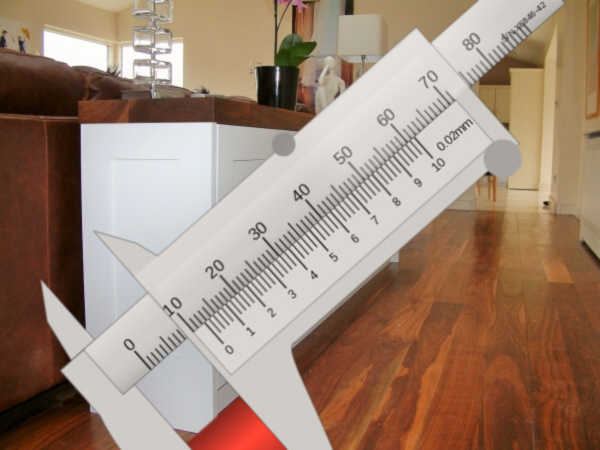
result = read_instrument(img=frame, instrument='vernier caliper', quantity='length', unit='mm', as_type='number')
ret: 12.5 mm
